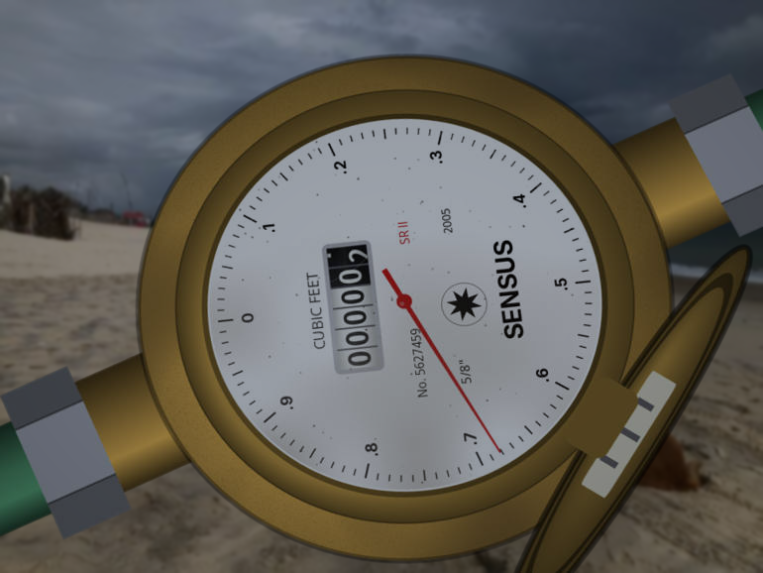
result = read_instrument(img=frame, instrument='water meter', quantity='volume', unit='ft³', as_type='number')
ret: 1.68 ft³
